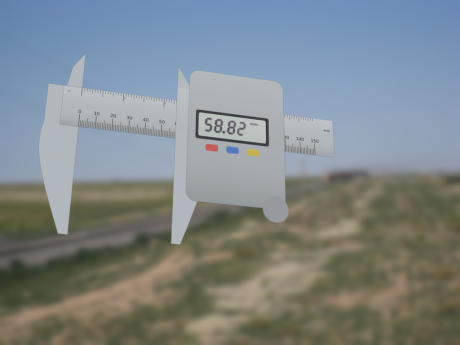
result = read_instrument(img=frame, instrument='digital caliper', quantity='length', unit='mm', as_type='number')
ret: 58.82 mm
